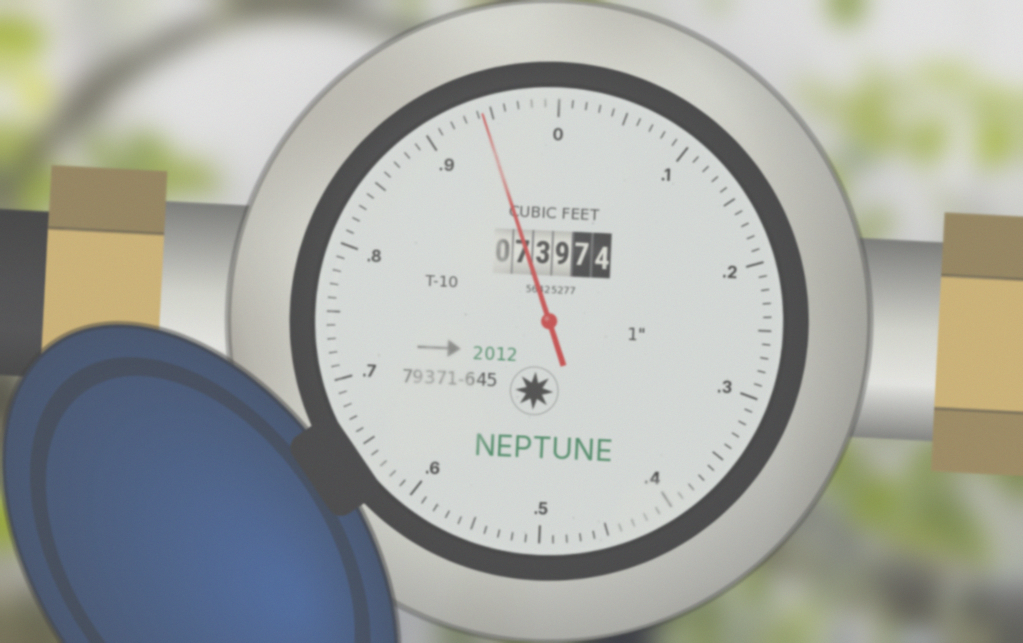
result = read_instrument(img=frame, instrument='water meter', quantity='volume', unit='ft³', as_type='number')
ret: 73973.94 ft³
